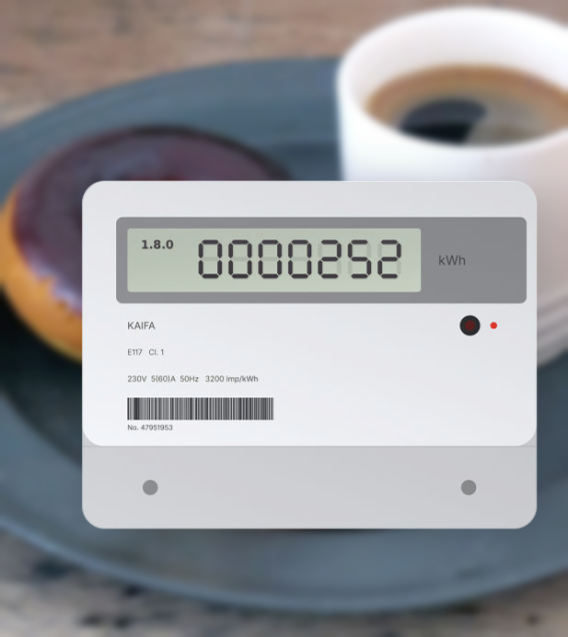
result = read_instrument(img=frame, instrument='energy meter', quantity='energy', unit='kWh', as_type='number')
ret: 252 kWh
